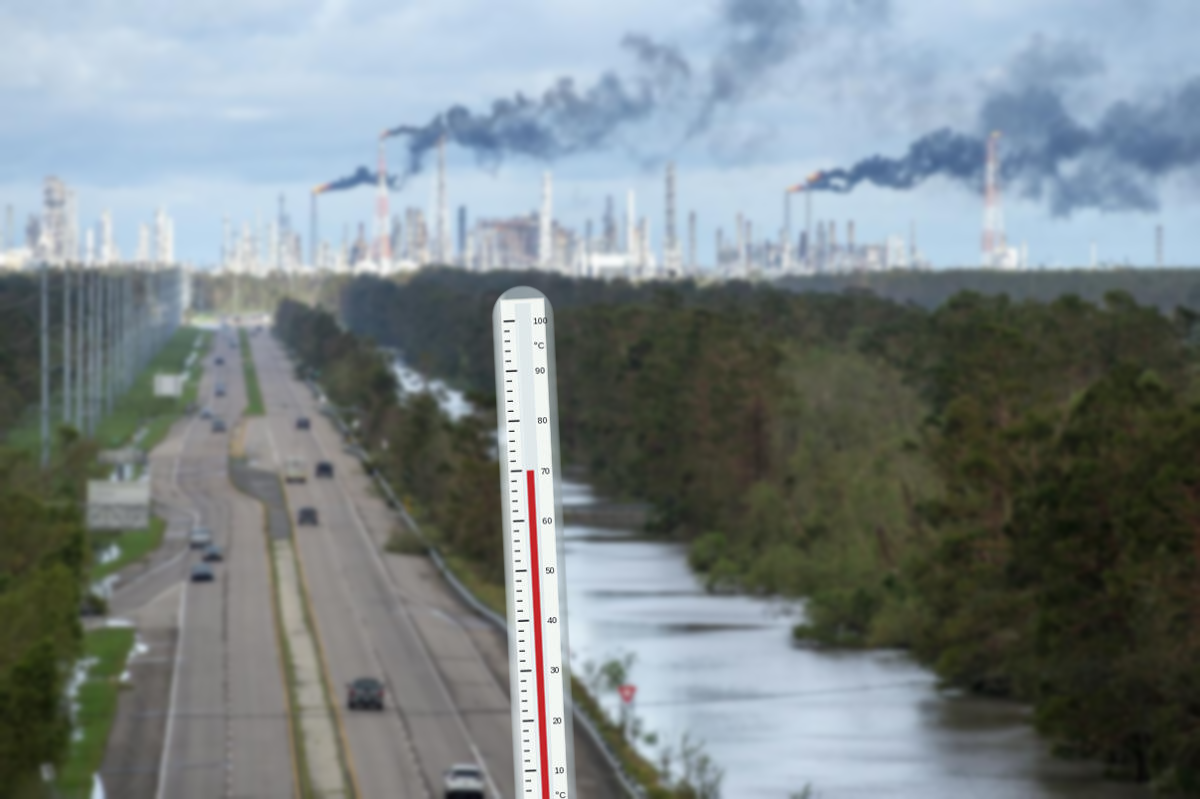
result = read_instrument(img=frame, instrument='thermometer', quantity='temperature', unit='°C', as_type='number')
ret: 70 °C
